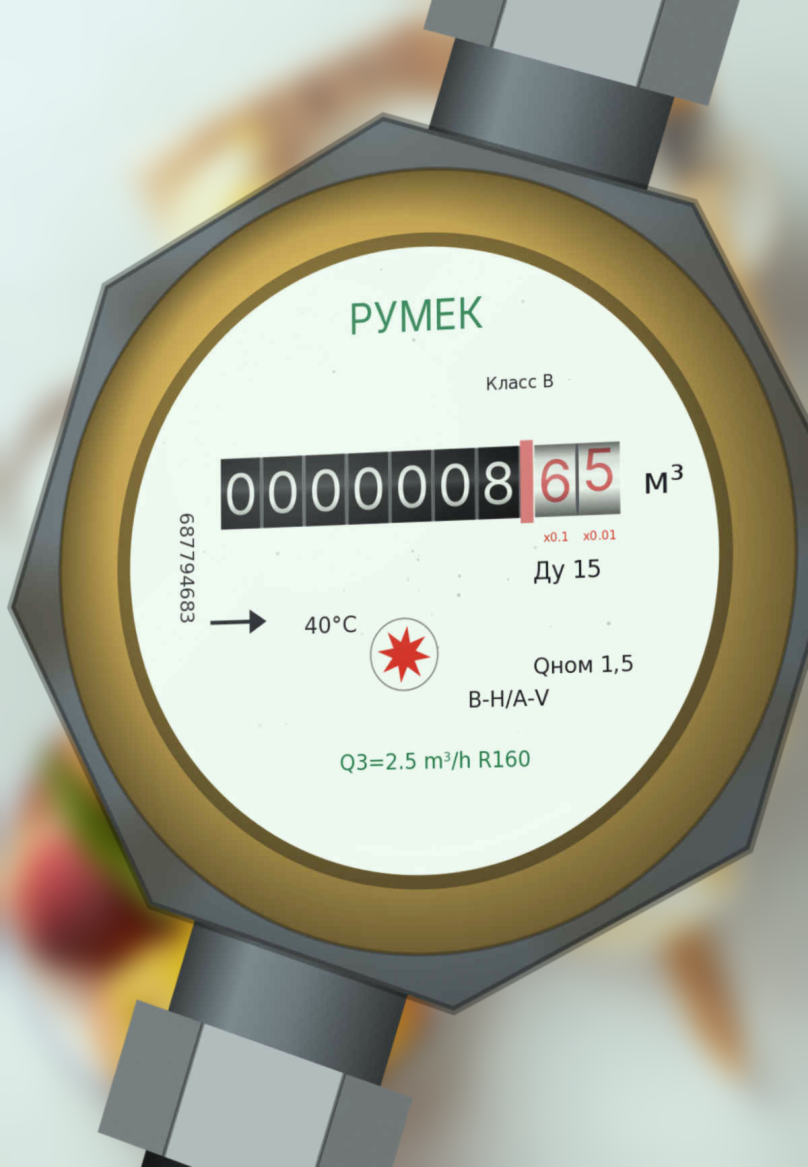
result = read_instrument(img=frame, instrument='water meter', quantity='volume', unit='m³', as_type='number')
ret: 8.65 m³
